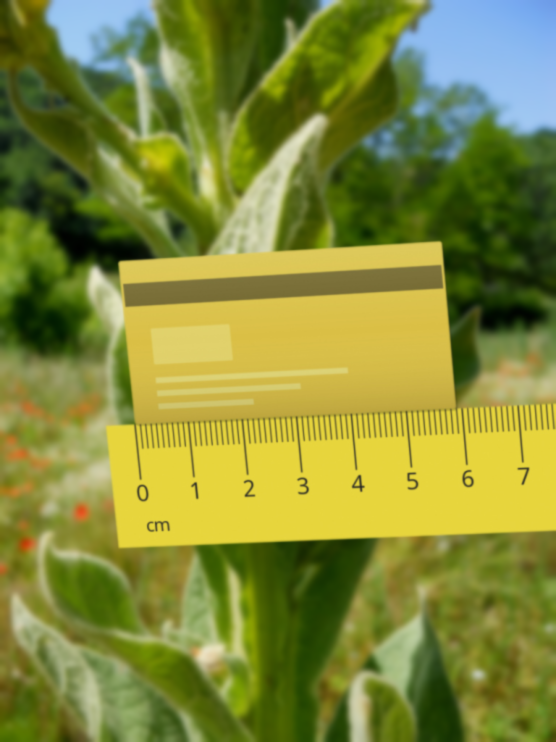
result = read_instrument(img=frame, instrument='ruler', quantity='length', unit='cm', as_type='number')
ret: 5.9 cm
